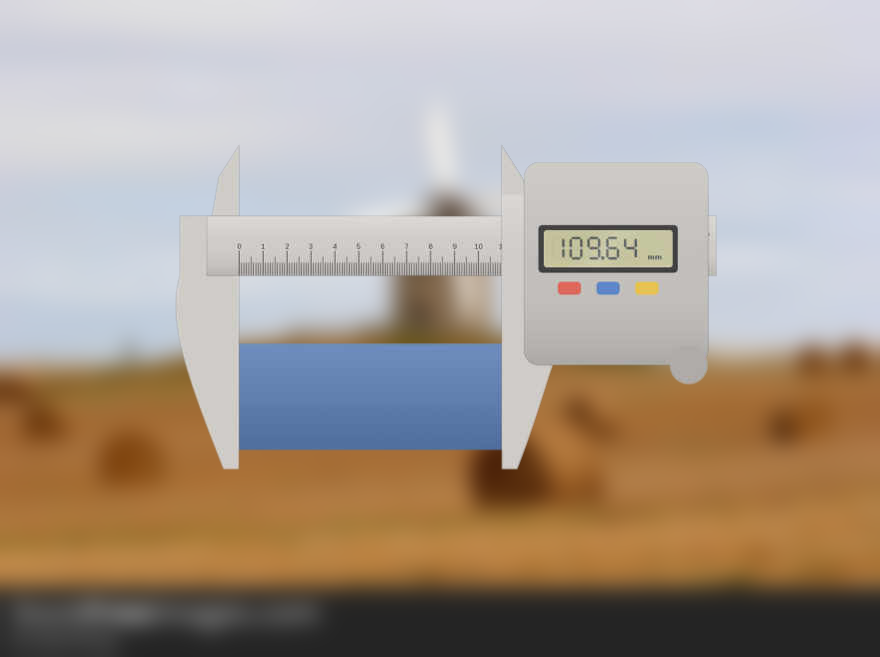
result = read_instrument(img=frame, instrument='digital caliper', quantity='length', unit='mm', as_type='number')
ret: 109.64 mm
